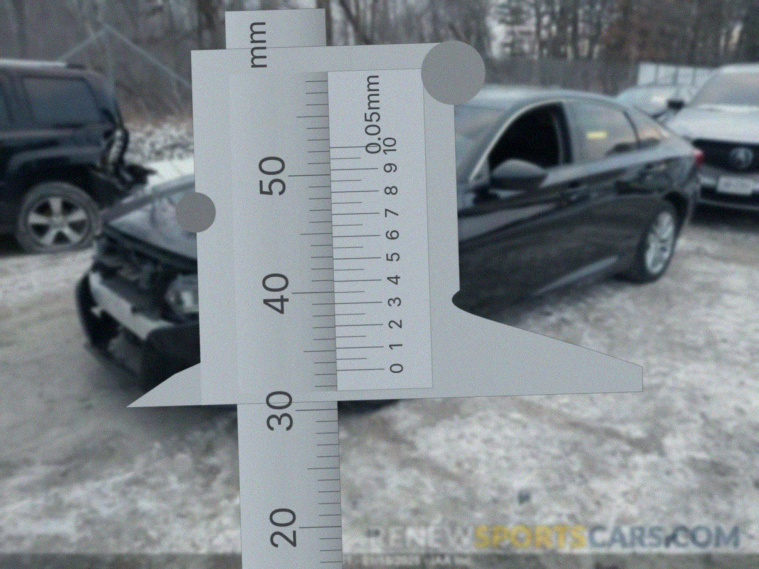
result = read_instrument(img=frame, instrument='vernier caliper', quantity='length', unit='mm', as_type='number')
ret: 33.3 mm
